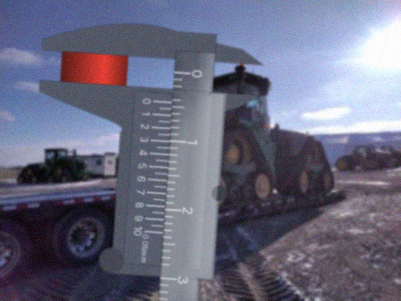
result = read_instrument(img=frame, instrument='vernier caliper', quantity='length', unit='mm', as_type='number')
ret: 4.4 mm
